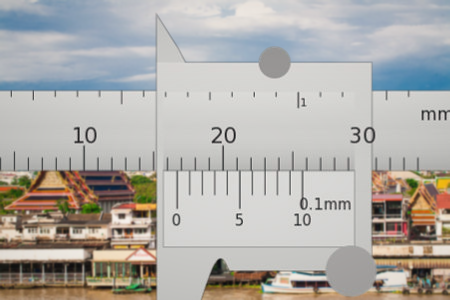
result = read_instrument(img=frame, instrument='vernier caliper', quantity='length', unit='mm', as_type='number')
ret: 16.7 mm
